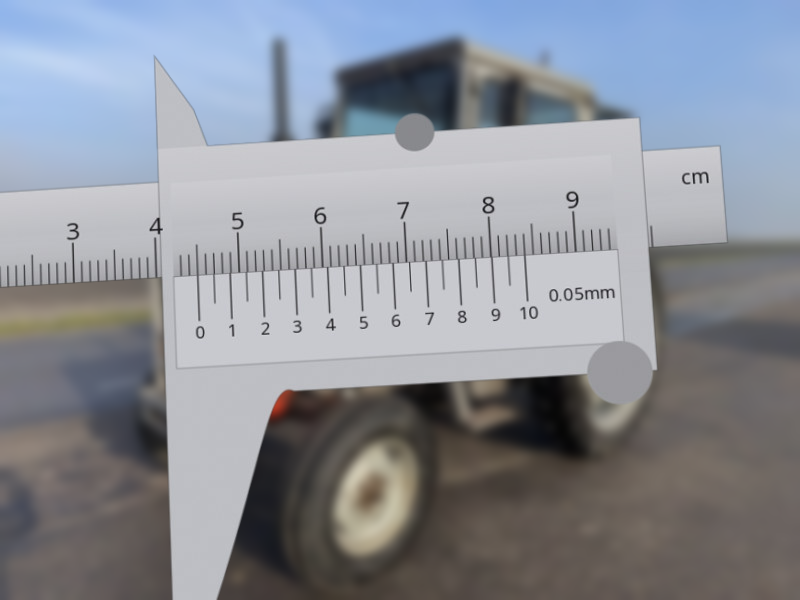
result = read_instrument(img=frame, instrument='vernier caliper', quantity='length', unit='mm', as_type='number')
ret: 45.0 mm
